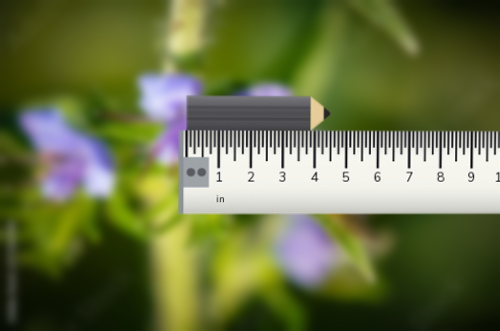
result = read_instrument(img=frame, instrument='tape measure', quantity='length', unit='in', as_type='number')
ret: 4.5 in
